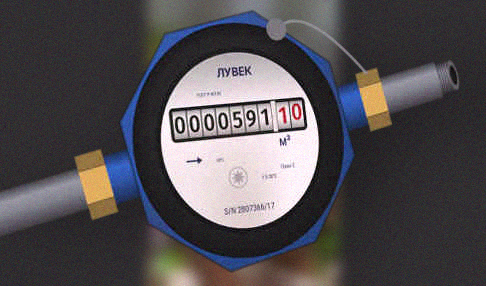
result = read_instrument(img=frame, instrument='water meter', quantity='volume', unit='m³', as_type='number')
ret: 591.10 m³
